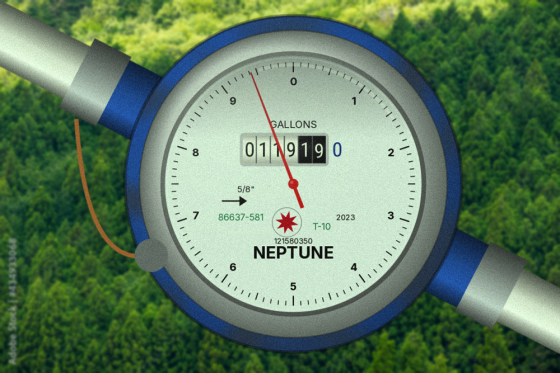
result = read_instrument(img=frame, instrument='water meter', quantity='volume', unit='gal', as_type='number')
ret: 119189.4 gal
